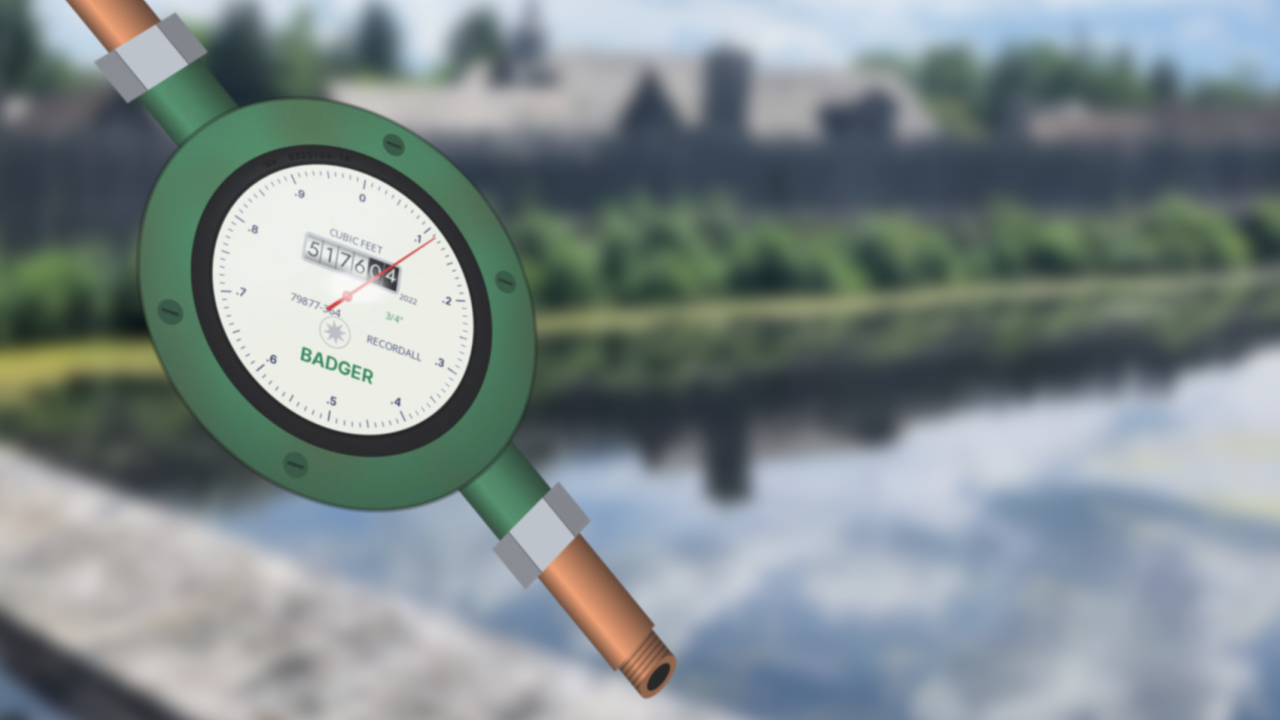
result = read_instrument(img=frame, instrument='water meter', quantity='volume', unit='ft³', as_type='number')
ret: 517604.11 ft³
